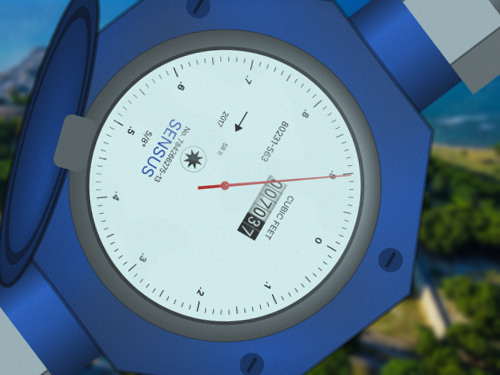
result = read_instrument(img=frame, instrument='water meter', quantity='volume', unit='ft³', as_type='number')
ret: 7036.90 ft³
